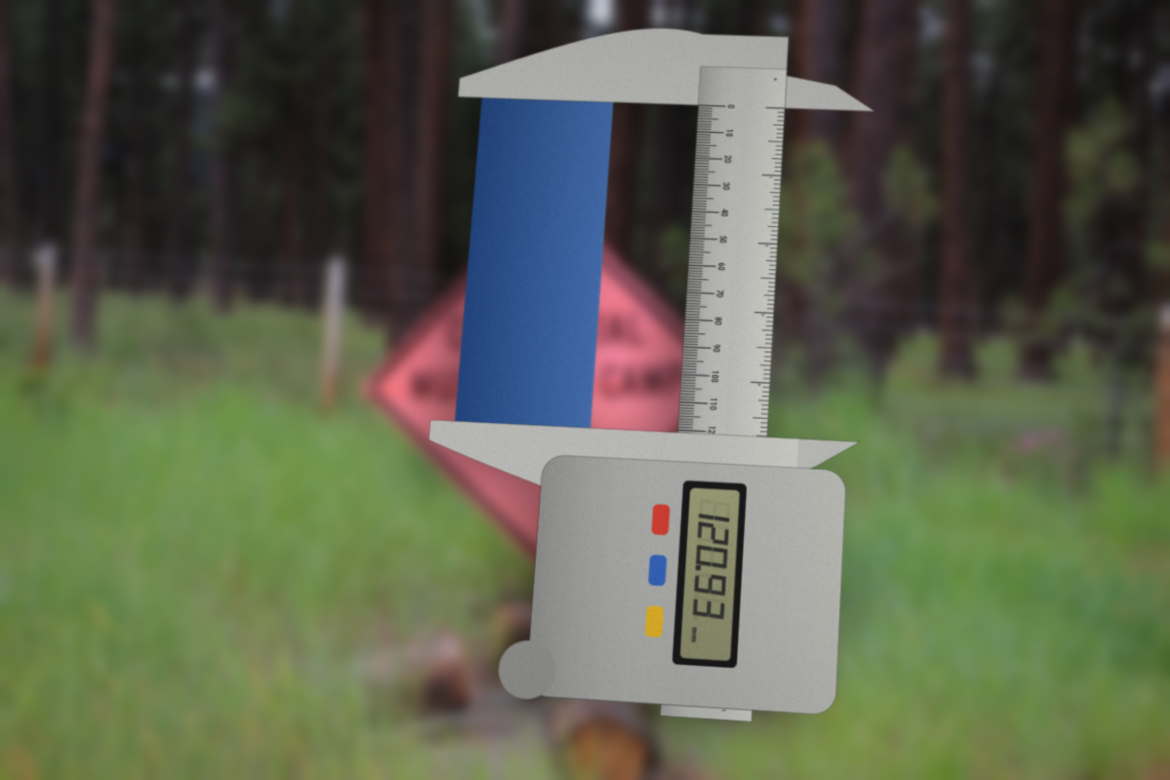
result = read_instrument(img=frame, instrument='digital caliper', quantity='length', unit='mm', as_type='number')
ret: 120.93 mm
